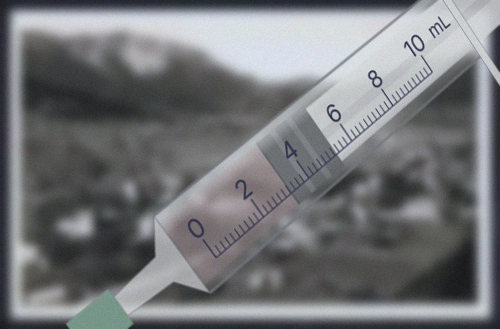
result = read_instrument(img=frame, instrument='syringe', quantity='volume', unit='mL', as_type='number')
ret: 3.2 mL
